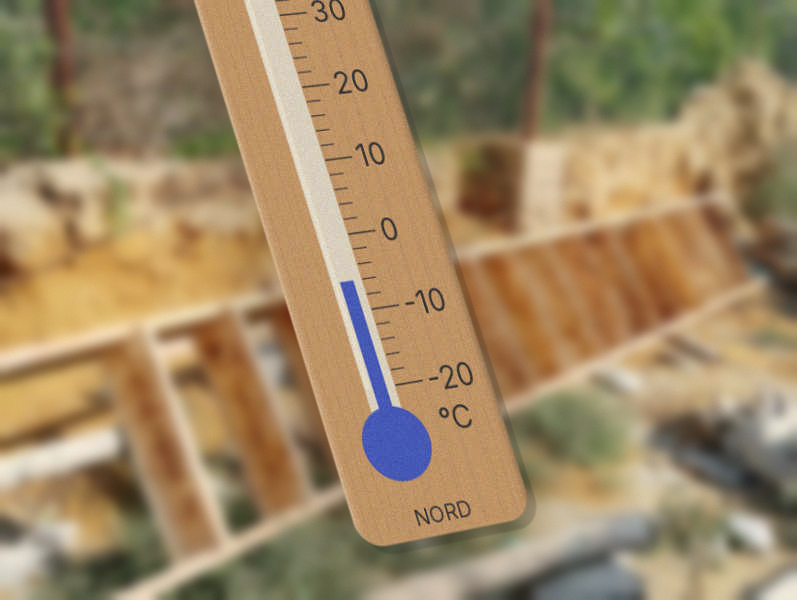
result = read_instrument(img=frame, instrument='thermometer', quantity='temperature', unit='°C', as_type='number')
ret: -6 °C
